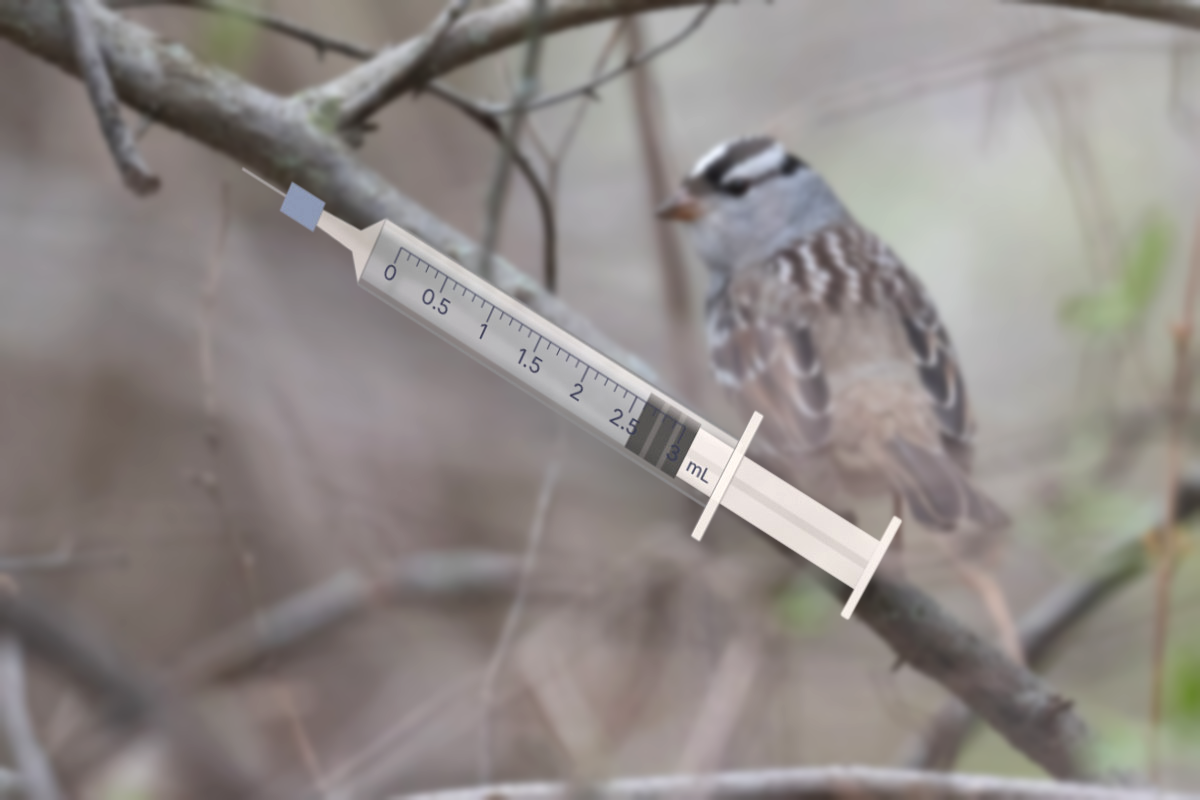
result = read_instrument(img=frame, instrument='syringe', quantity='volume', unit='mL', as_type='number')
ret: 2.6 mL
